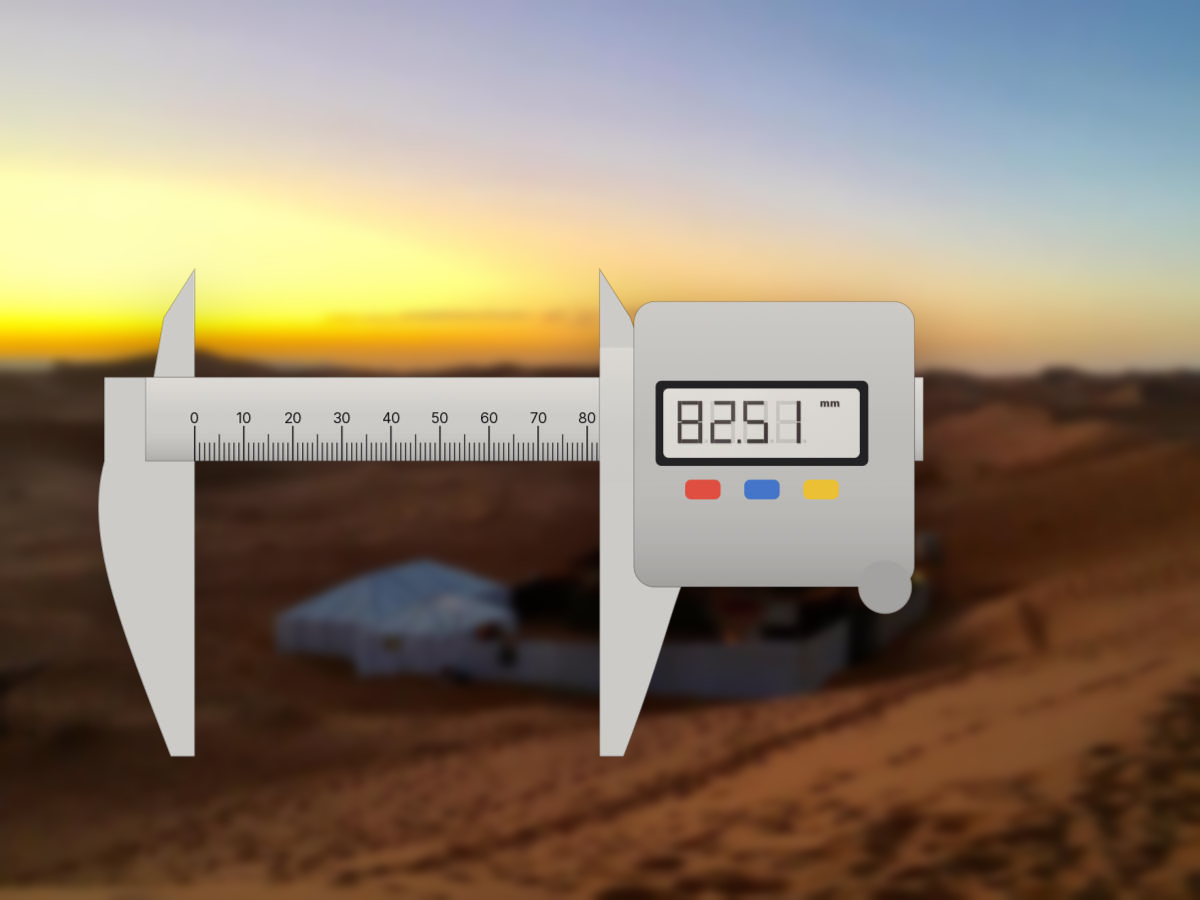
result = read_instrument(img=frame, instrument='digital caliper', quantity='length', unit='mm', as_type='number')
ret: 82.51 mm
